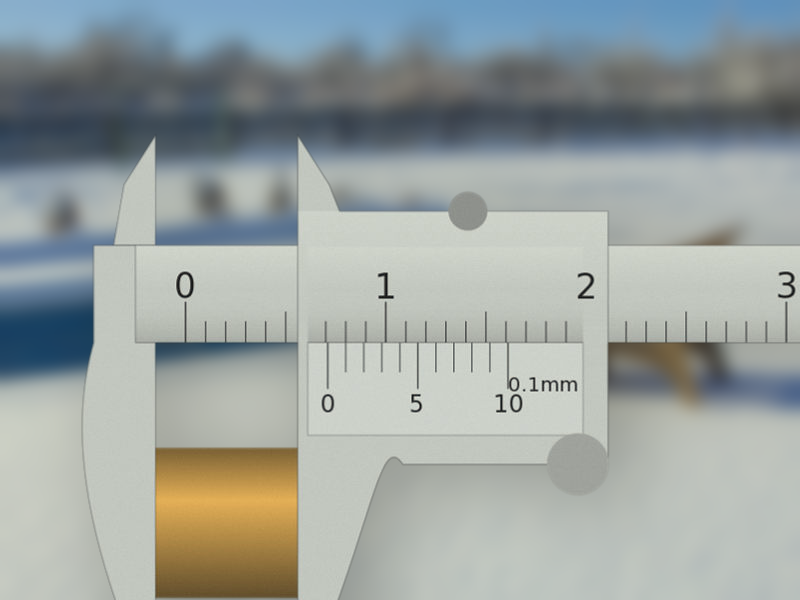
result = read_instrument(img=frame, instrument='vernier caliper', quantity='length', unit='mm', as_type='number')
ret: 7.1 mm
